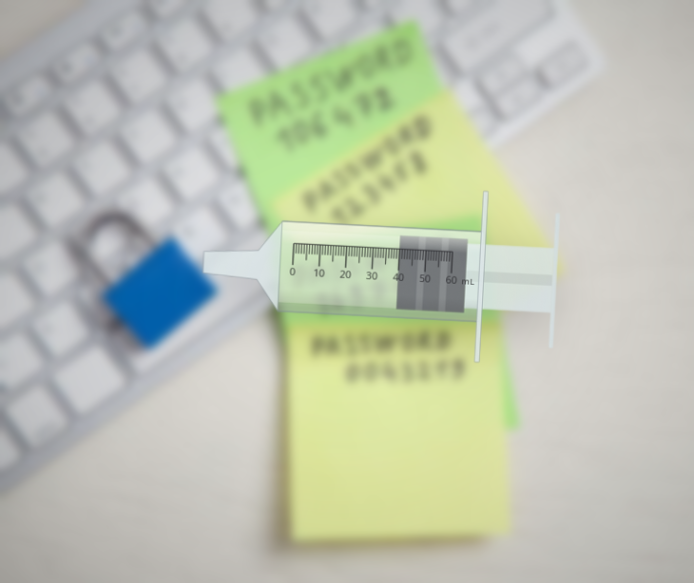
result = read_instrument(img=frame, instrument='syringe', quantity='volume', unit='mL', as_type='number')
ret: 40 mL
